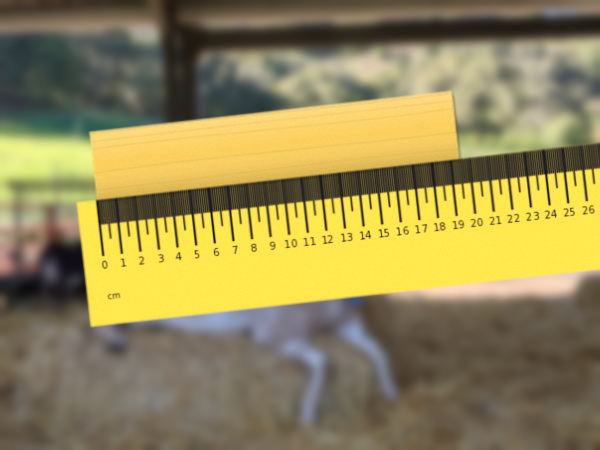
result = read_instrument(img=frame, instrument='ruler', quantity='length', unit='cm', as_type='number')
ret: 19.5 cm
